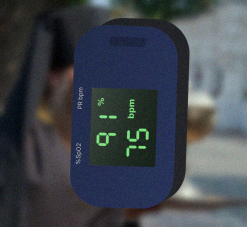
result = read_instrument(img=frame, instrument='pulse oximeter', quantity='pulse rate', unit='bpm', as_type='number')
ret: 75 bpm
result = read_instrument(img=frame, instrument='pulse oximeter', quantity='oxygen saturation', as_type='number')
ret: 91 %
